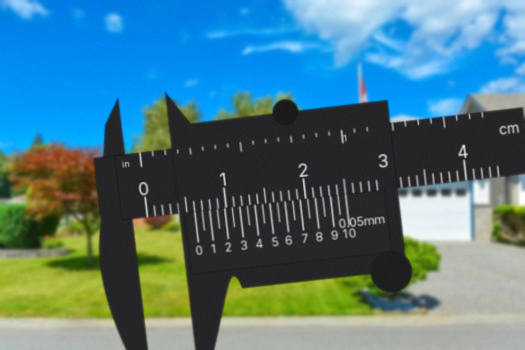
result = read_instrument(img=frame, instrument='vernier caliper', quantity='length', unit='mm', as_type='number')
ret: 6.0 mm
